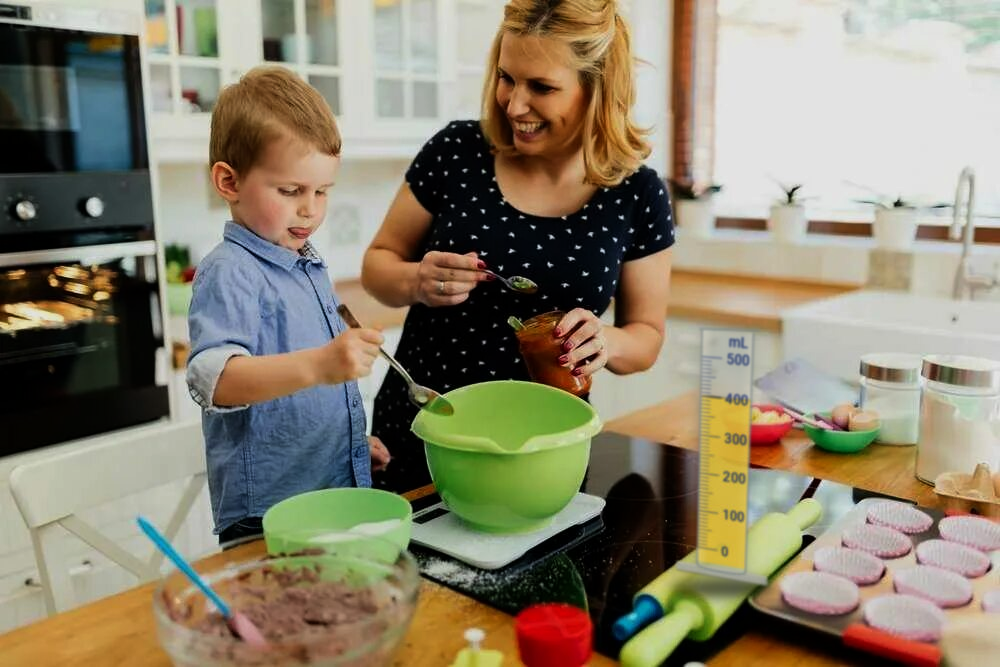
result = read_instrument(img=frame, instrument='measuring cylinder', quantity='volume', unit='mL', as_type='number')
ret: 400 mL
